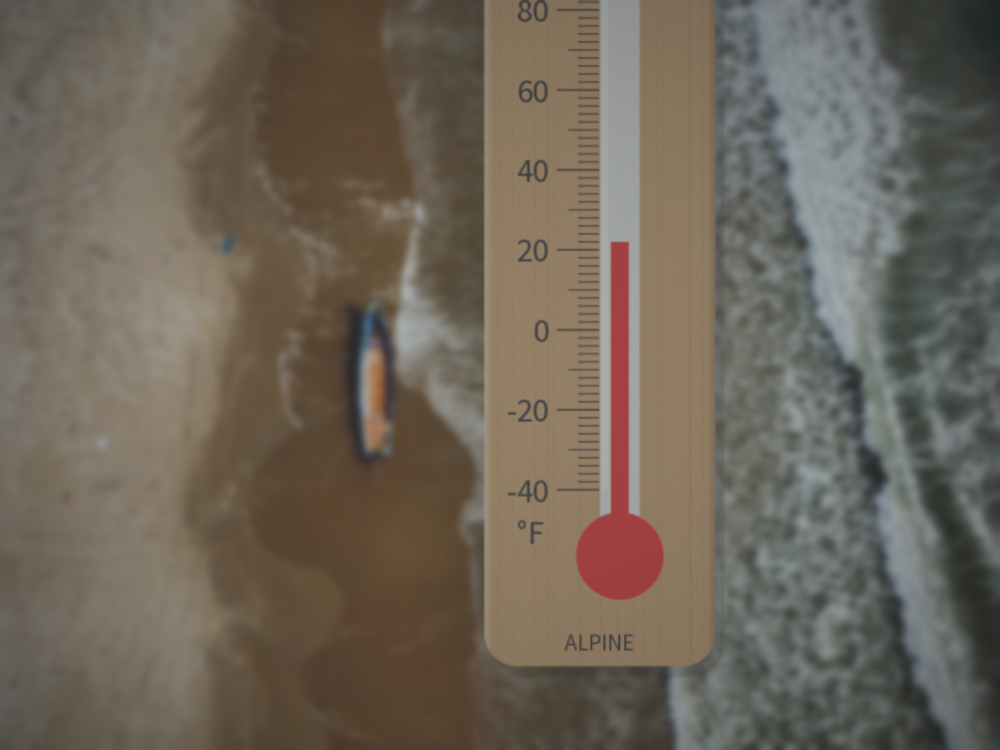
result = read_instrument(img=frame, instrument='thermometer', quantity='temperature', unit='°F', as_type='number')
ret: 22 °F
